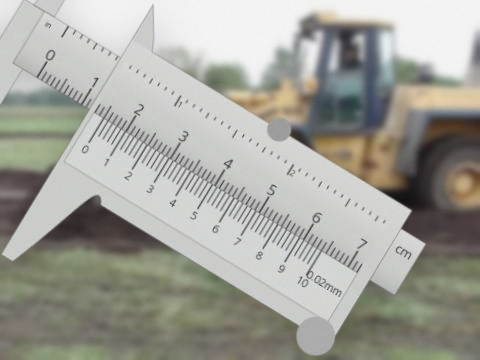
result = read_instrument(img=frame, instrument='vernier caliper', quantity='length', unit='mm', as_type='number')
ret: 15.0 mm
